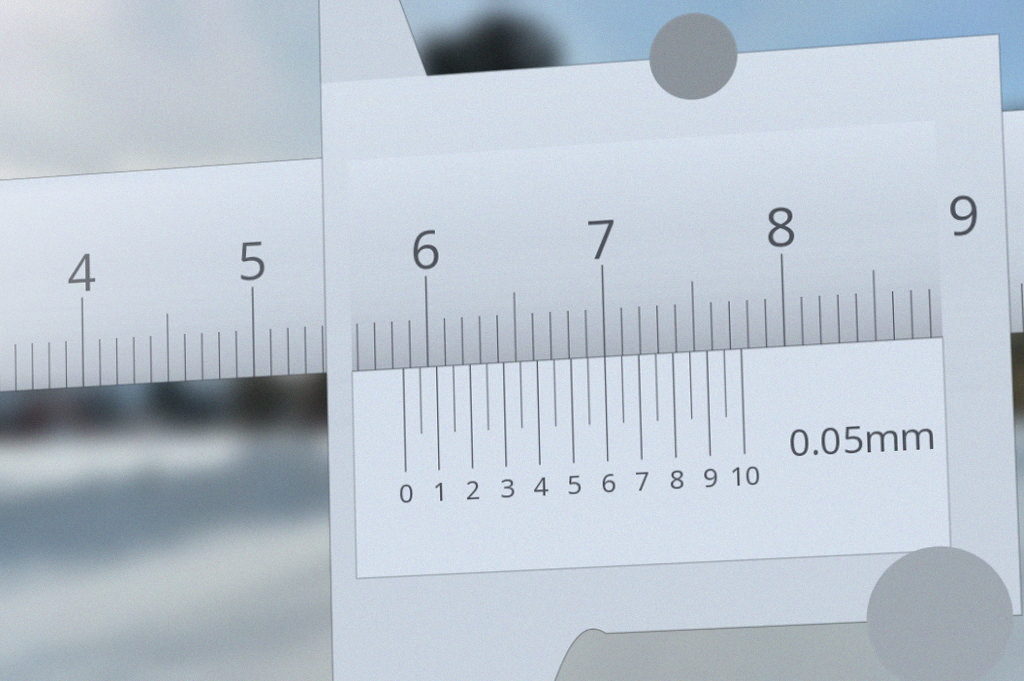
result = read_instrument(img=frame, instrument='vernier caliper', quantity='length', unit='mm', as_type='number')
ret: 58.6 mm
